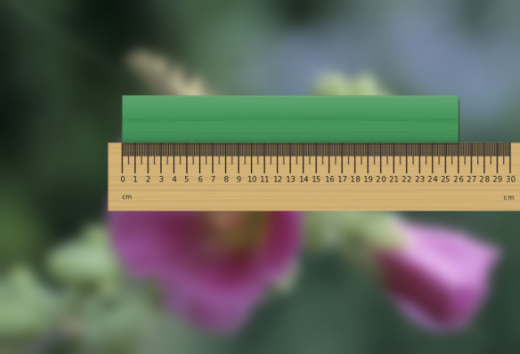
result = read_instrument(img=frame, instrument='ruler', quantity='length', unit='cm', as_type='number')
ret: 26 cm
